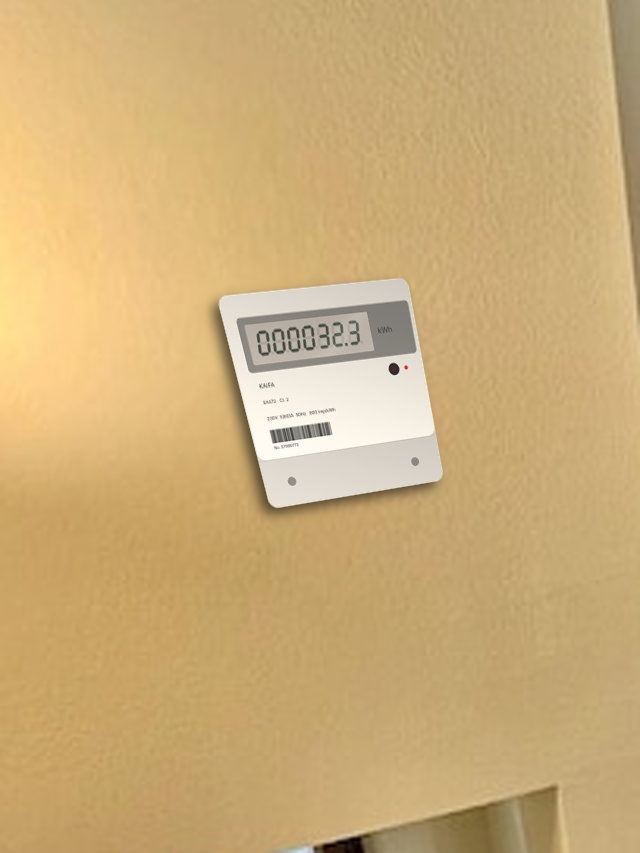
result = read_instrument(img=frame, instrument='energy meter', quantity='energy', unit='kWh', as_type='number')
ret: 32.3 kWh
